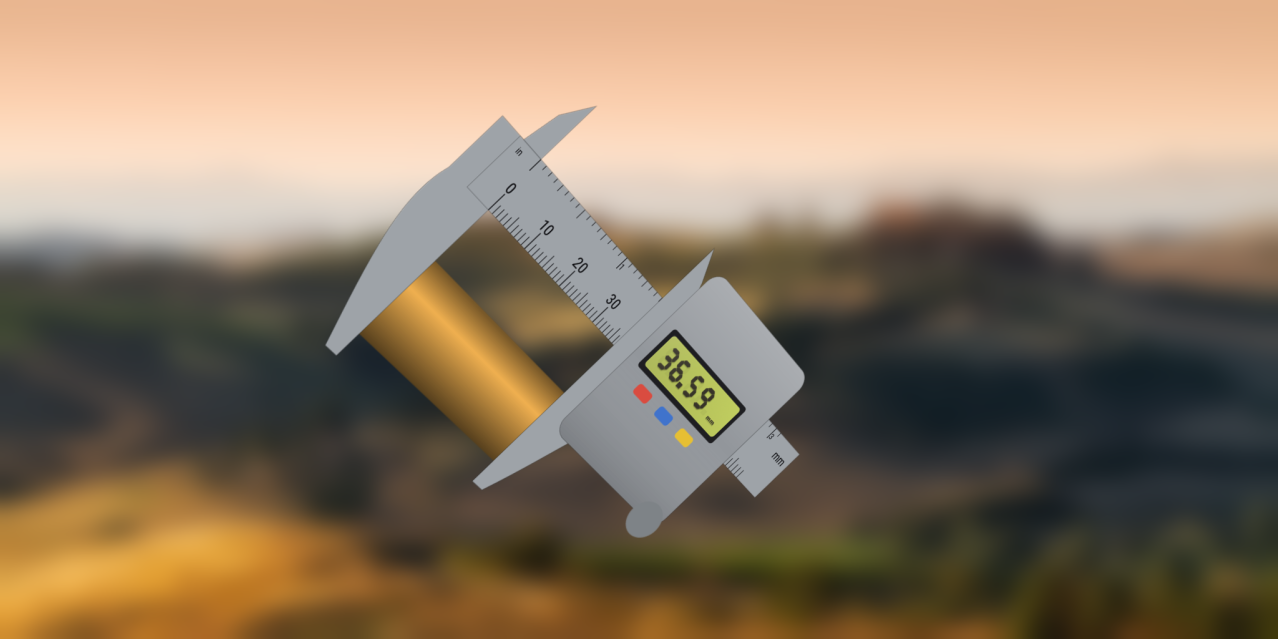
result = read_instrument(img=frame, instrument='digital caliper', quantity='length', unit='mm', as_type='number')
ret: 36.59 mm
